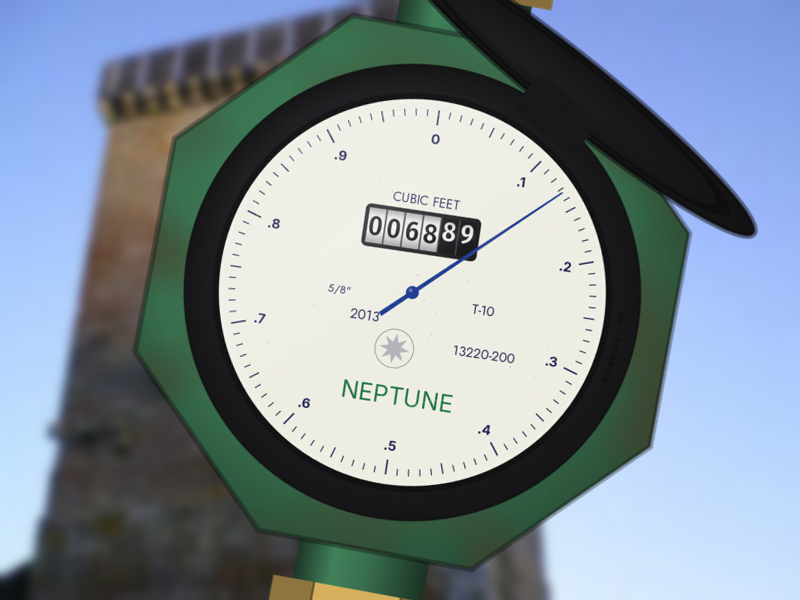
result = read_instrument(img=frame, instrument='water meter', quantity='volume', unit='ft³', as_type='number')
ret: 6889.13 ft³
